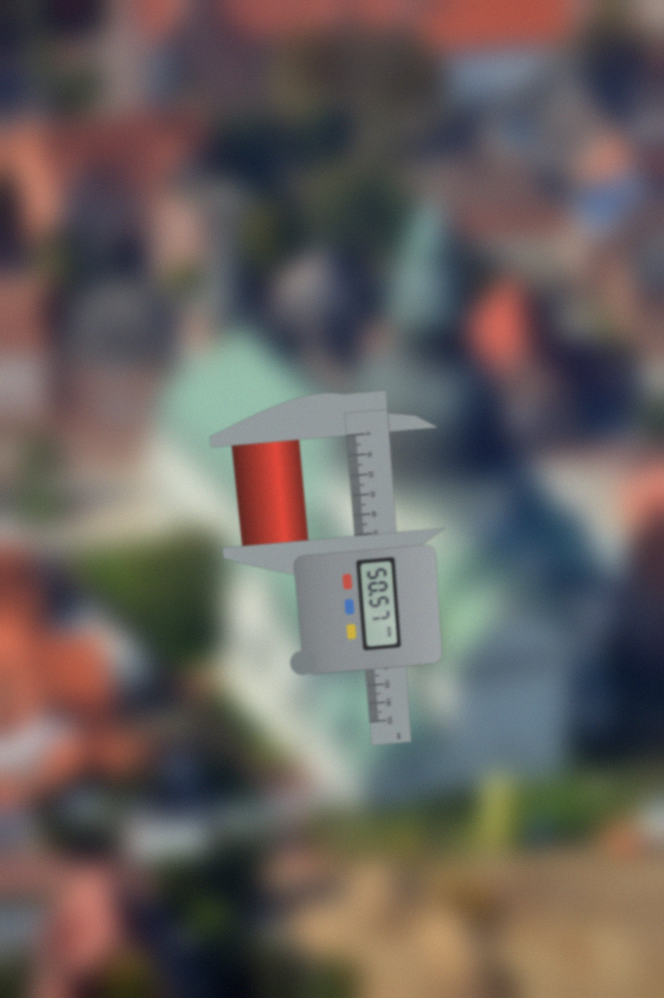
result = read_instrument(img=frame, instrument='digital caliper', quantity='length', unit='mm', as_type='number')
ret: 50.57 mm
